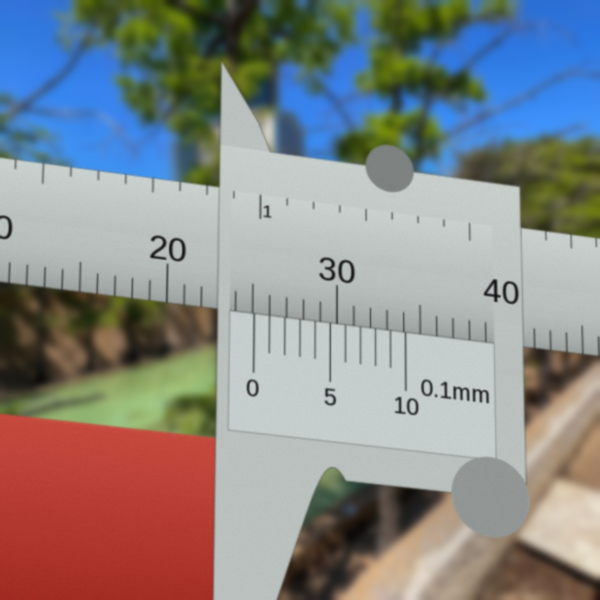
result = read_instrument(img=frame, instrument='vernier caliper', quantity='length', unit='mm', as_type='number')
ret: 25.1 mm
